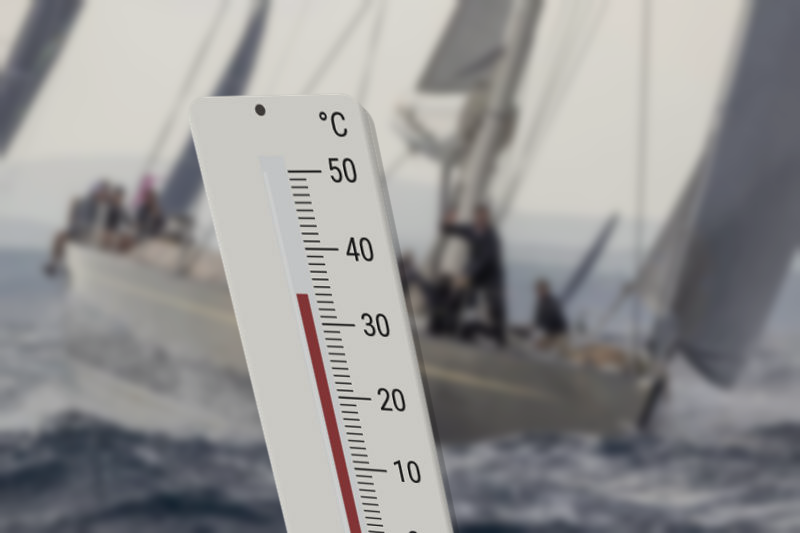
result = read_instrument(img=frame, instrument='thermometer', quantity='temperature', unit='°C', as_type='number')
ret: 34 °C
